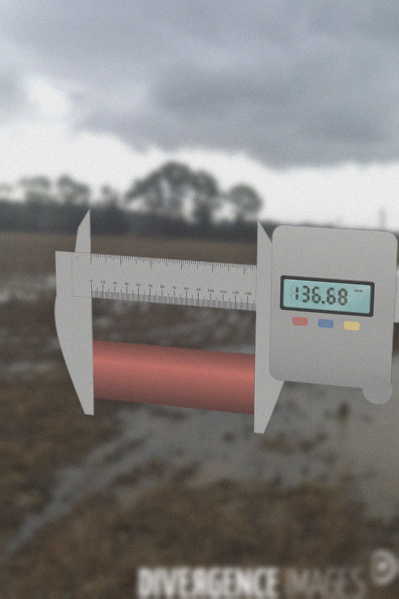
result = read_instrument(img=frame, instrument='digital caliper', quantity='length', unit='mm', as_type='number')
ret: 136.68 mm
